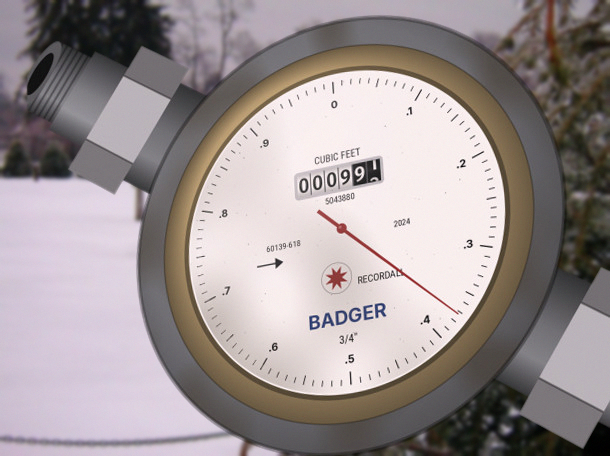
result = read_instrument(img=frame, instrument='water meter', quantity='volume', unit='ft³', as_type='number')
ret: 991.37 ft³
